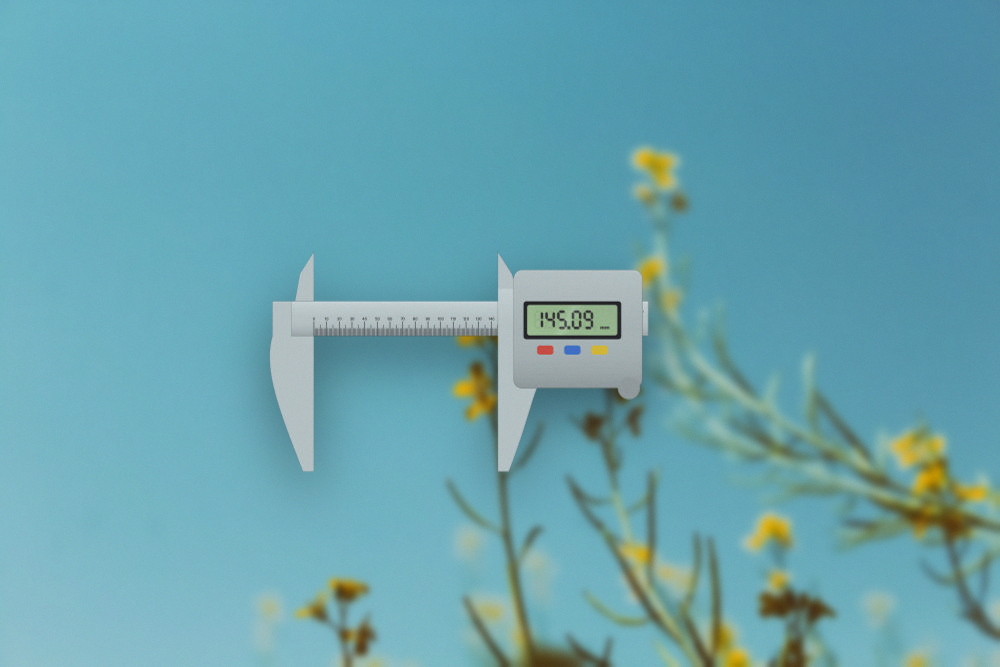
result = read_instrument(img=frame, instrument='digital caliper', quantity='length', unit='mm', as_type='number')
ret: 145.09 mm
